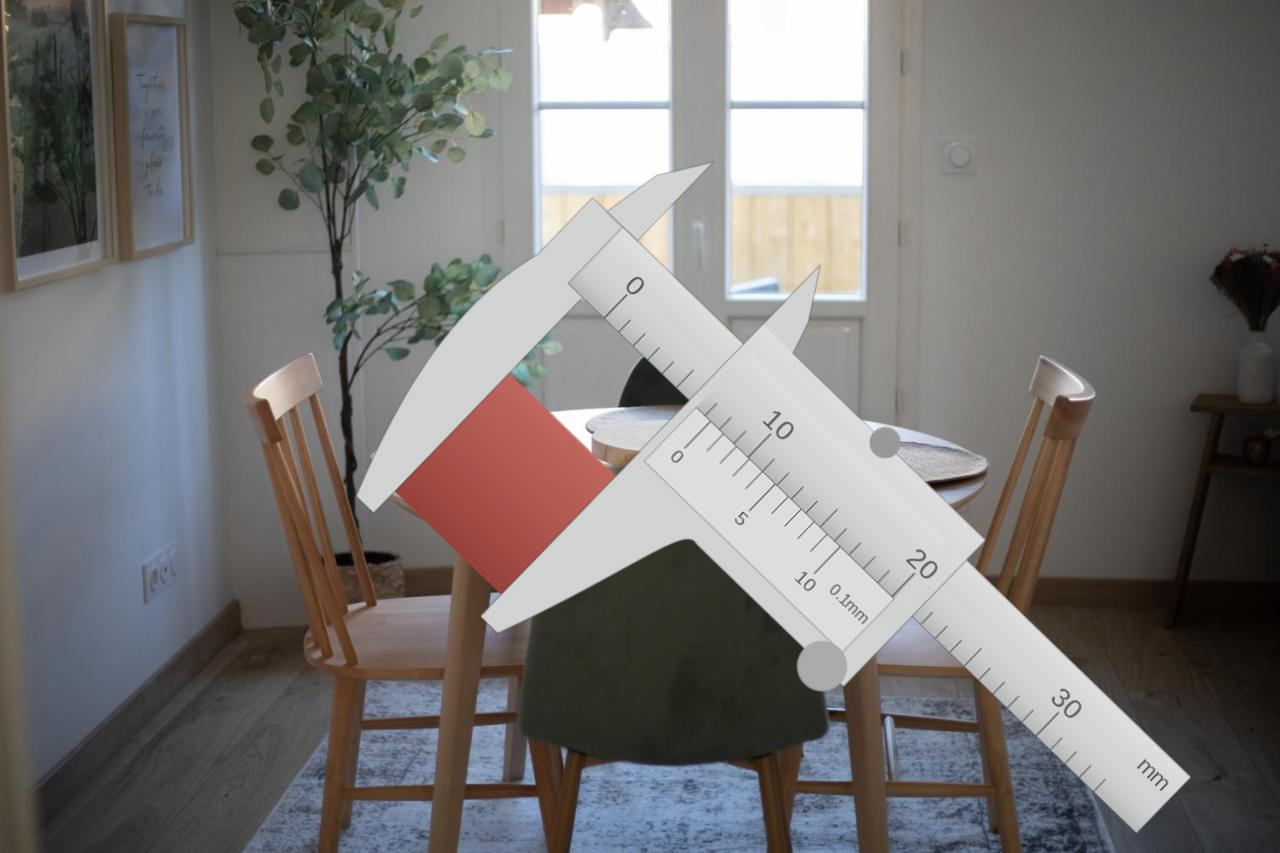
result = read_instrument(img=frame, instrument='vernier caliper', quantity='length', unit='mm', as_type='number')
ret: 7.4 mm
